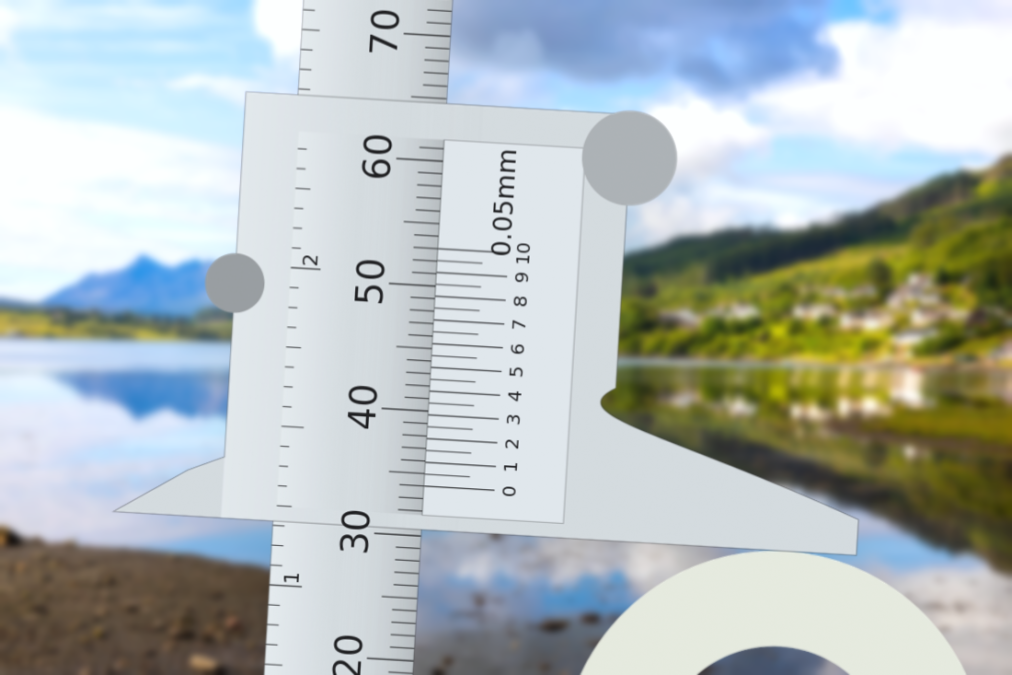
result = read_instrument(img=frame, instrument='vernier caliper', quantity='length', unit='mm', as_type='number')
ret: 34.0 mm
